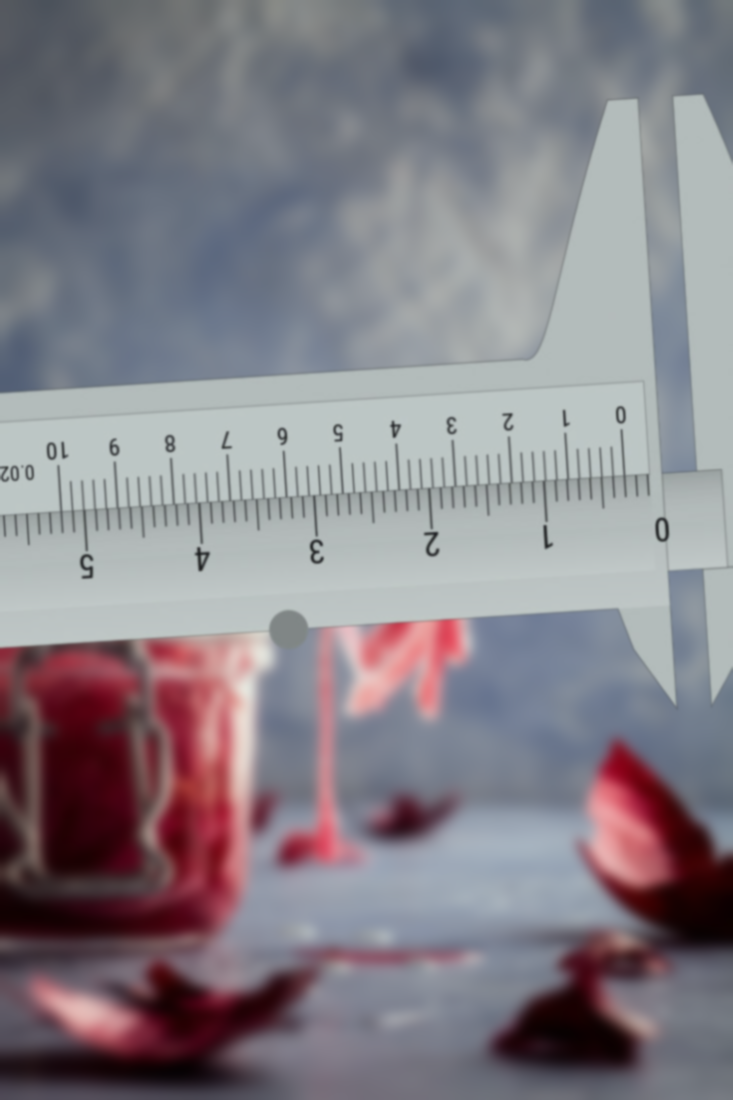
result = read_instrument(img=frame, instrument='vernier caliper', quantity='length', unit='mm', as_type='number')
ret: 3.0 mm
